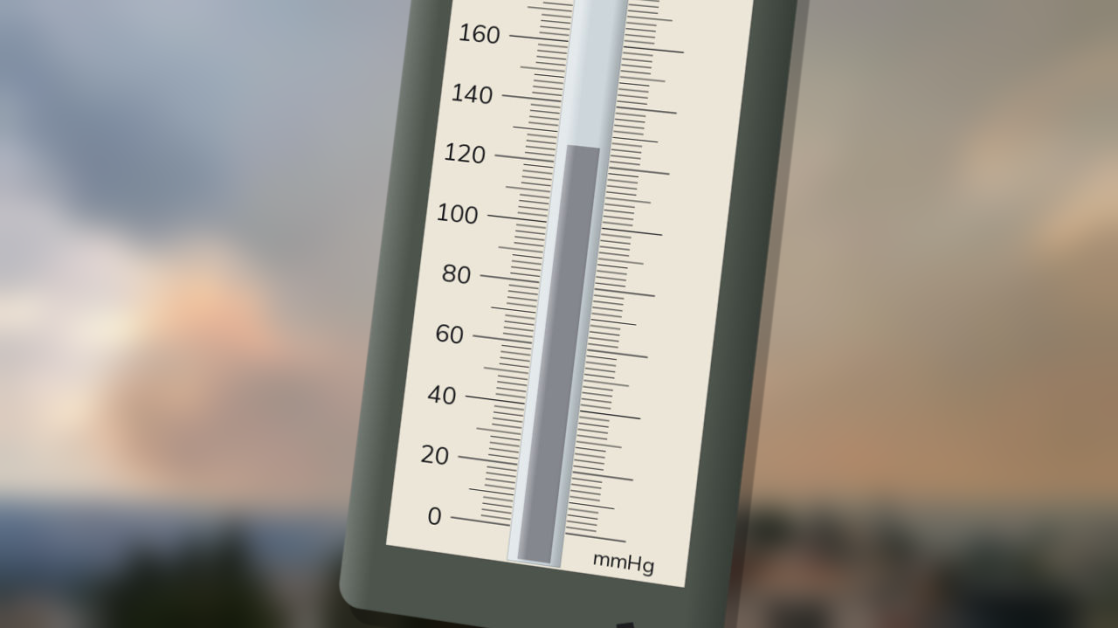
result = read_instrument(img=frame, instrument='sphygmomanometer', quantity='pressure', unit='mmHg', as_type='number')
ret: 126 mmHg
